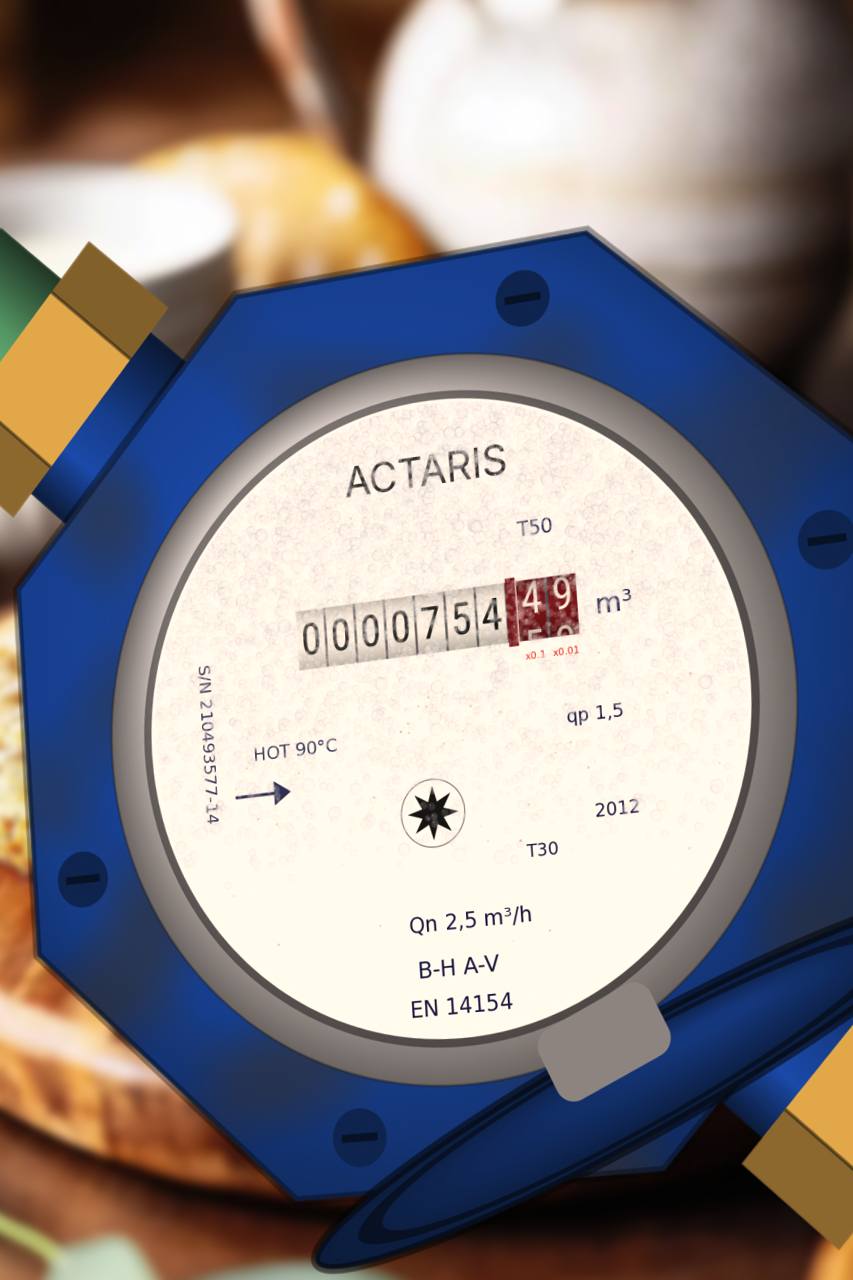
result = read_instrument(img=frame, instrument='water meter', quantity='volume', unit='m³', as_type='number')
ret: 754.49 m³
